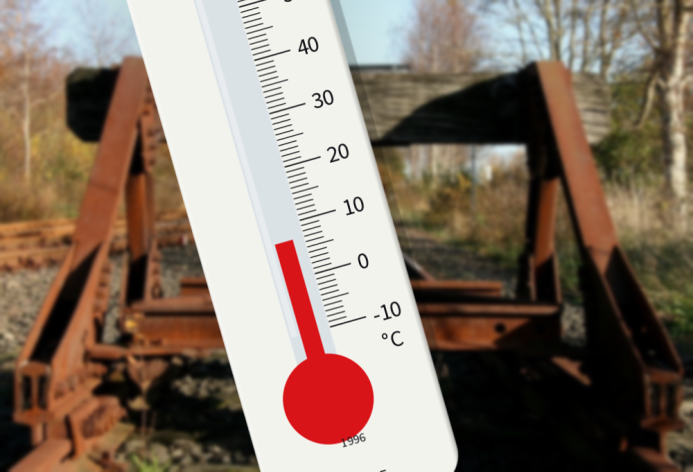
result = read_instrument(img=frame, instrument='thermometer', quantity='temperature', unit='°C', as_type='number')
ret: 7 °C
